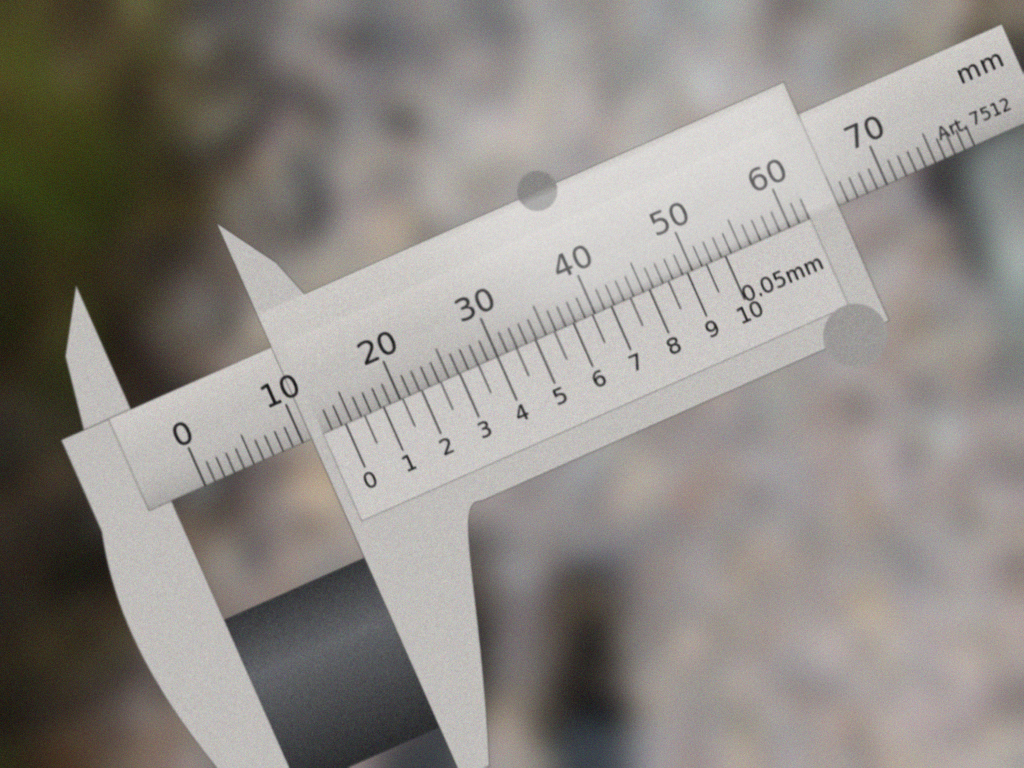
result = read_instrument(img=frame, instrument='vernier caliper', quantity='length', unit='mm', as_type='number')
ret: 14.4 mm
